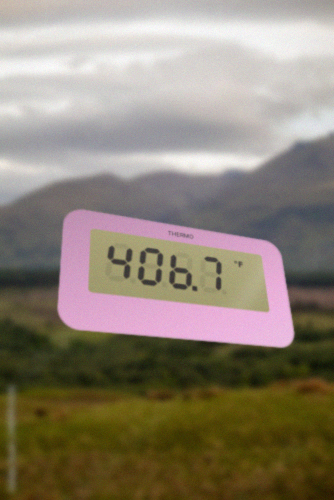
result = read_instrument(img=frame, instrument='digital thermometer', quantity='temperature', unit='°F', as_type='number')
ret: 406.7 °F
